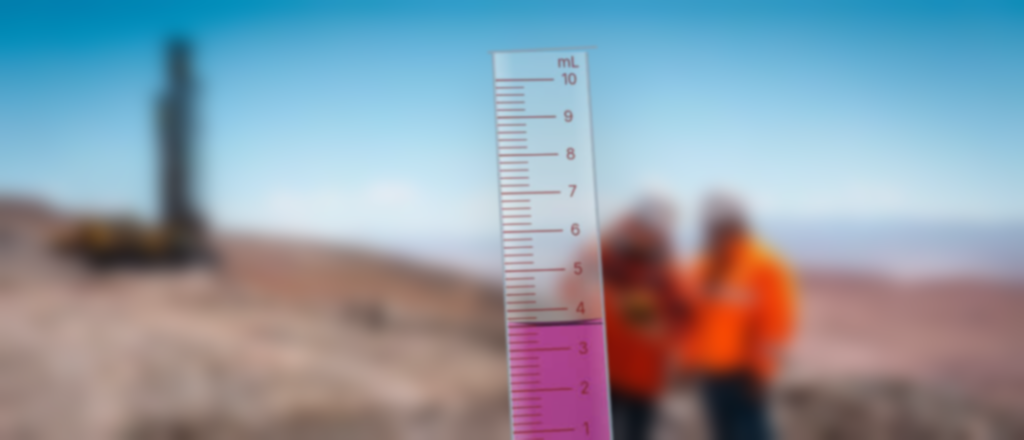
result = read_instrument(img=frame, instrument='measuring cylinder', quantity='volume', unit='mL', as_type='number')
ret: 3.6 mL
